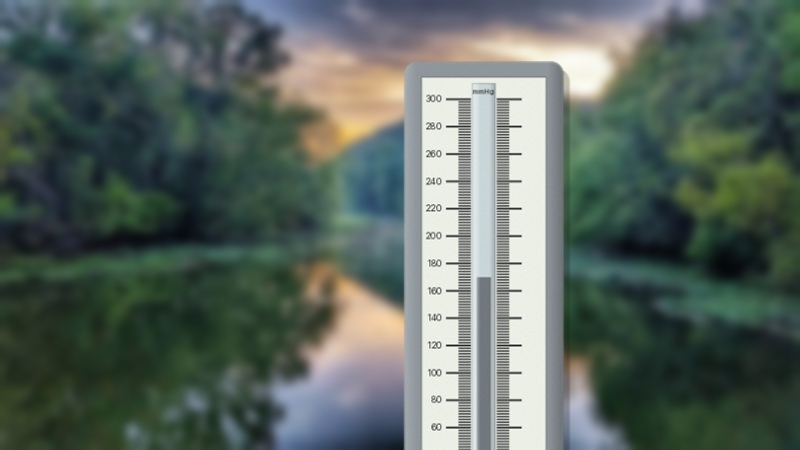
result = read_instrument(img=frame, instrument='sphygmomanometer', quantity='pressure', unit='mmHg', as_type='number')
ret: 170 mmHg
